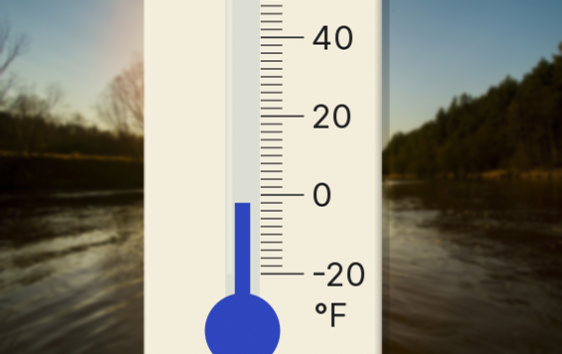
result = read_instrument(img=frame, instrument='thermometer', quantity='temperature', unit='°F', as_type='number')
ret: -2 °F
